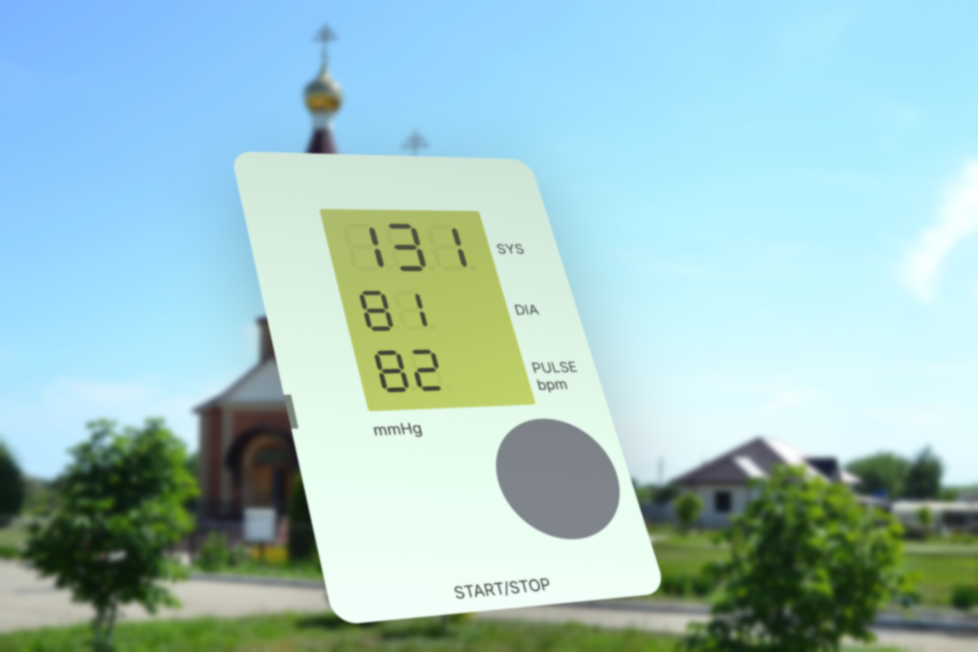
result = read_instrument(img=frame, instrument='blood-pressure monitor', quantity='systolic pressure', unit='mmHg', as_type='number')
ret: 131 mmHg
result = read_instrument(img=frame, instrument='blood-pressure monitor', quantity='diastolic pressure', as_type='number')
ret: 81 mmHg
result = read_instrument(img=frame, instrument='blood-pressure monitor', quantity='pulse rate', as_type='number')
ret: 82 bpm
